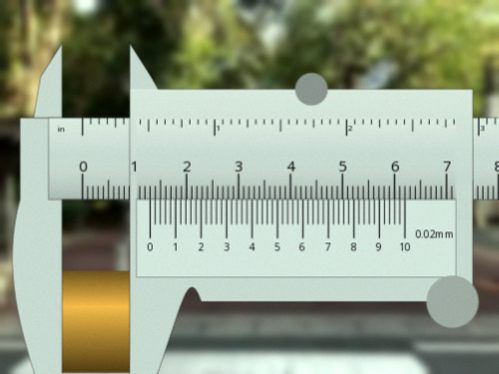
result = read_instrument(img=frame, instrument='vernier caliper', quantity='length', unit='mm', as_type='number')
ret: 13.0 mm
